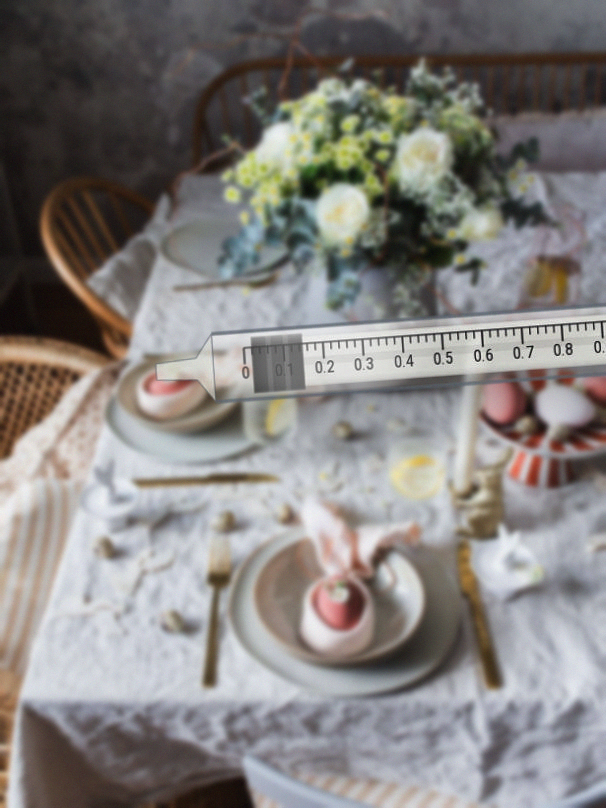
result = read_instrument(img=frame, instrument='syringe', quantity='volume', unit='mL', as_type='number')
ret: 0.02 mL
